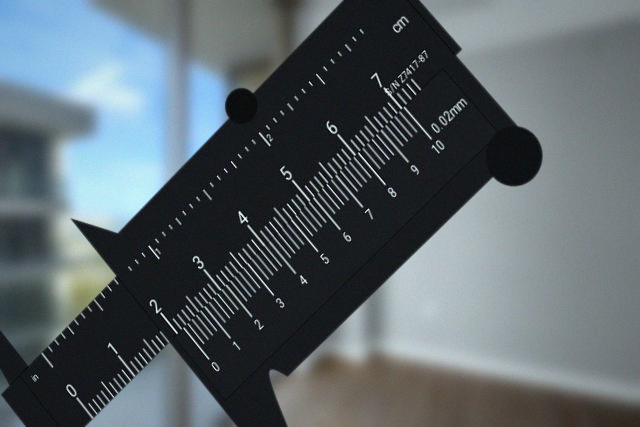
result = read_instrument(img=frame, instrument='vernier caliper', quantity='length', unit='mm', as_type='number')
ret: 21.4 mm
